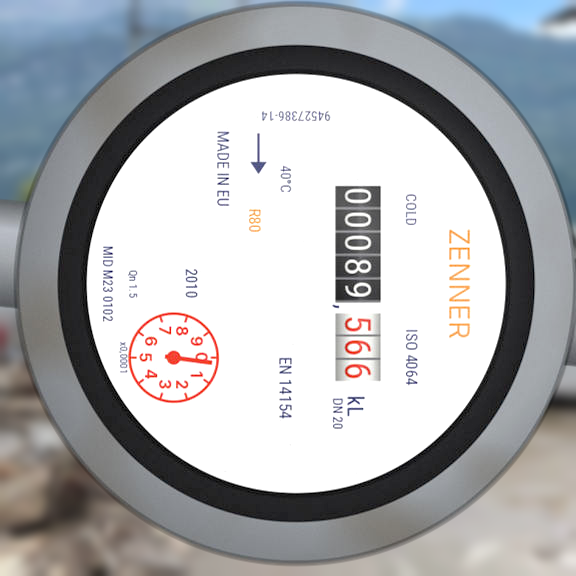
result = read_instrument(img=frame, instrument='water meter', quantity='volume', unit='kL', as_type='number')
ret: 89.5660 kL
